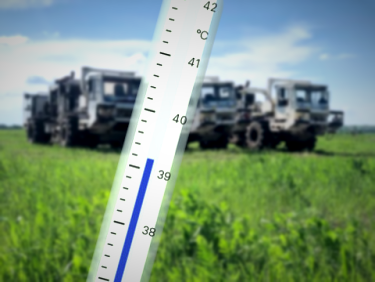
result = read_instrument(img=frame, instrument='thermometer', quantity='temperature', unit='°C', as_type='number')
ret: 39.2 °C
